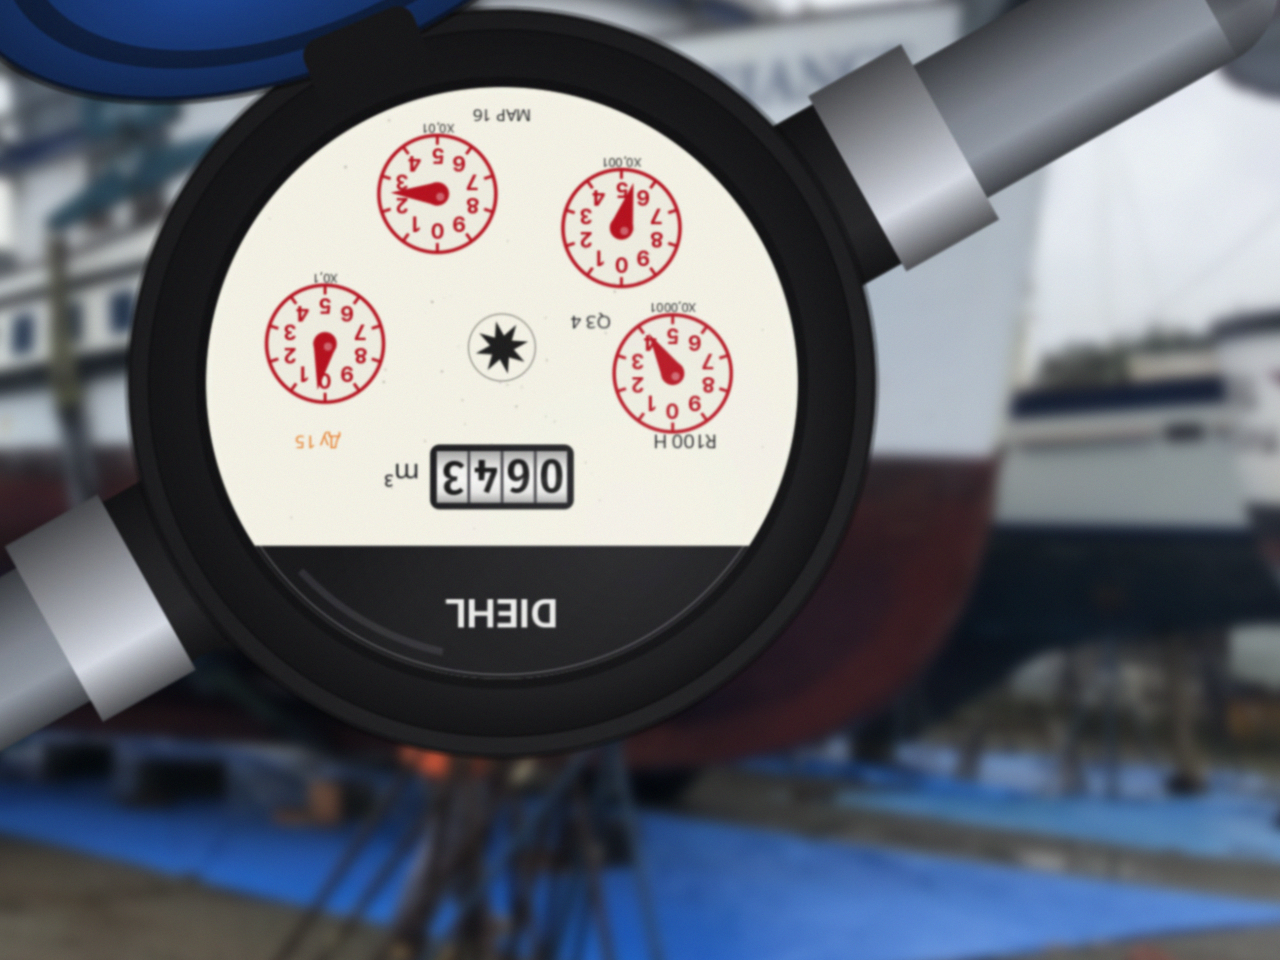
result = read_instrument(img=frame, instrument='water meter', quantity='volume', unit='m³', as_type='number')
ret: 643.0254 m³
